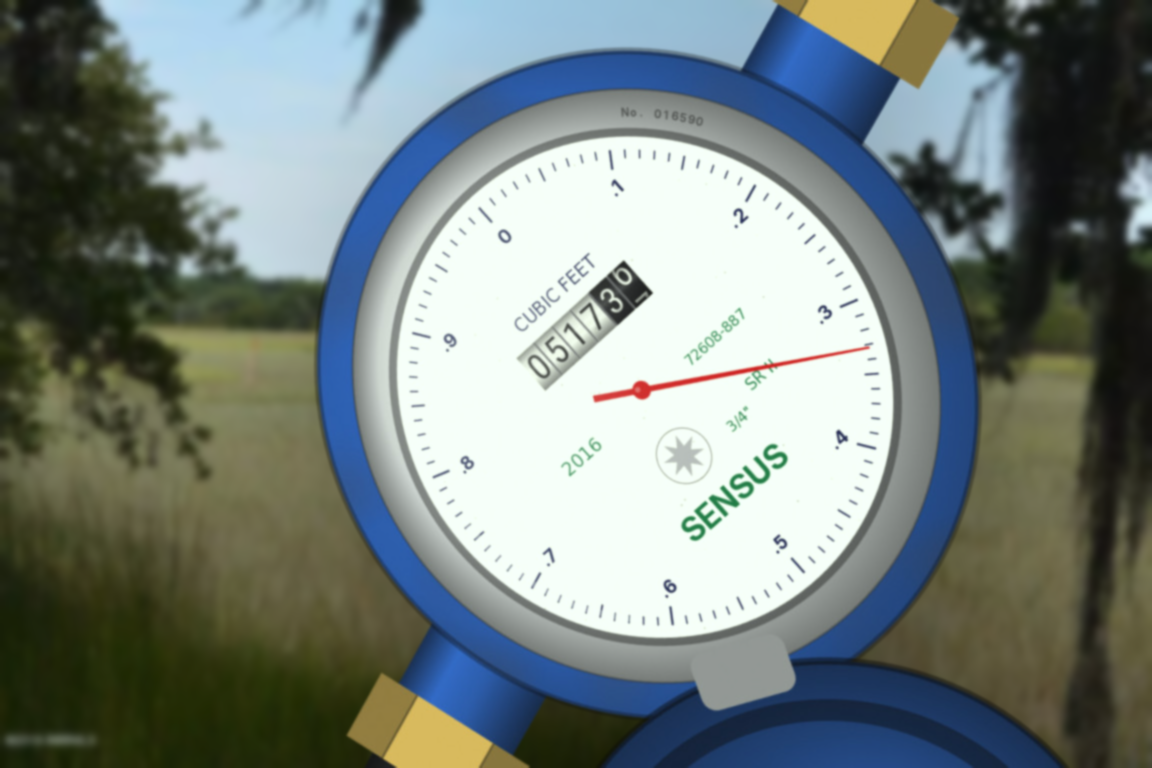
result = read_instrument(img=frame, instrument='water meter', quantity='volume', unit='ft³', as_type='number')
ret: 51736.33 ft³
